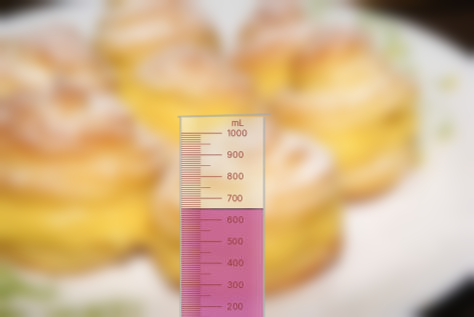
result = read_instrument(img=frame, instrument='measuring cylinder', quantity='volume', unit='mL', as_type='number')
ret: 650 mL
